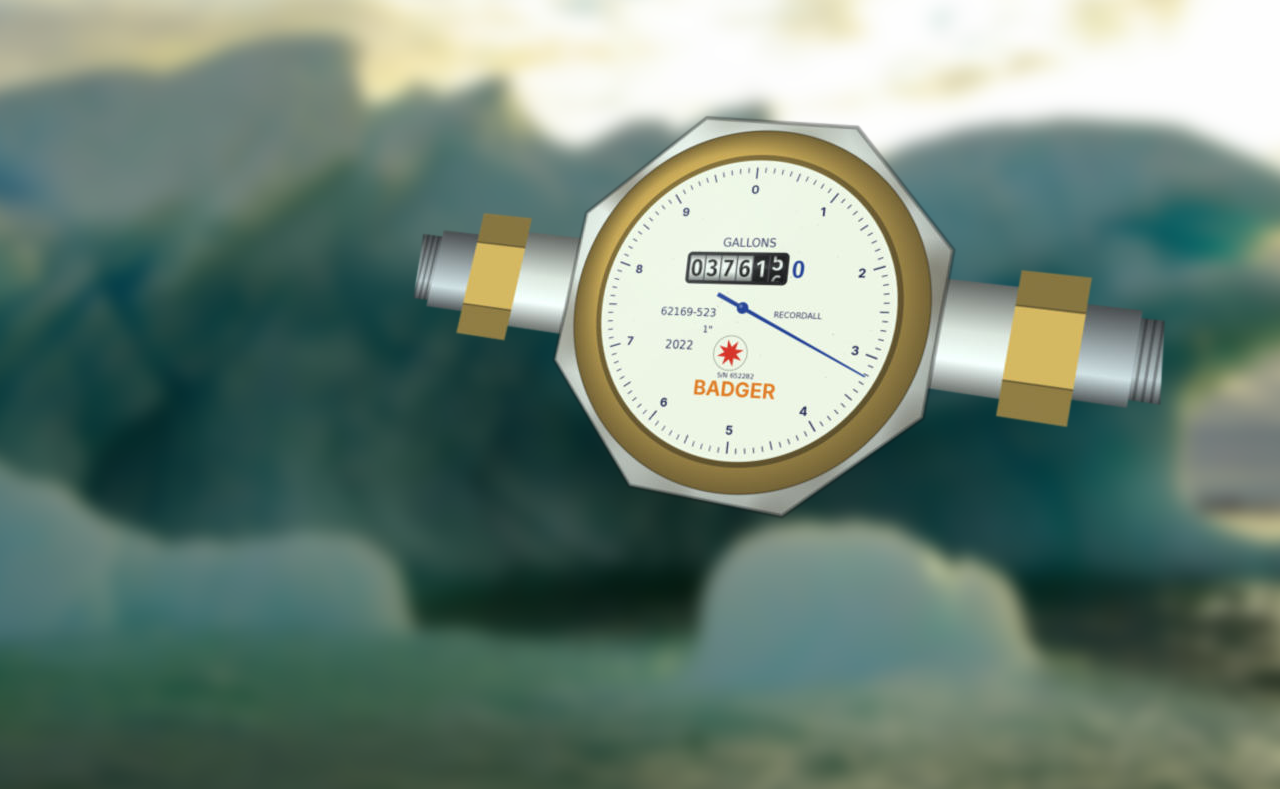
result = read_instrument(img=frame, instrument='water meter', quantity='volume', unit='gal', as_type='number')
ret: 376153.2 gal
